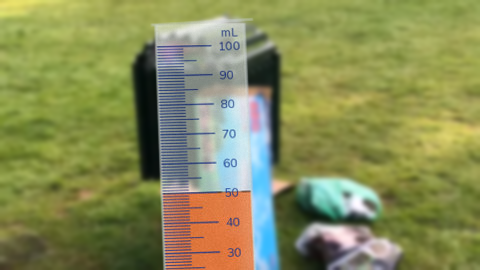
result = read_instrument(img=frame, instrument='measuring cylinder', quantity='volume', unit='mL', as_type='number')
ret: 50 mL
